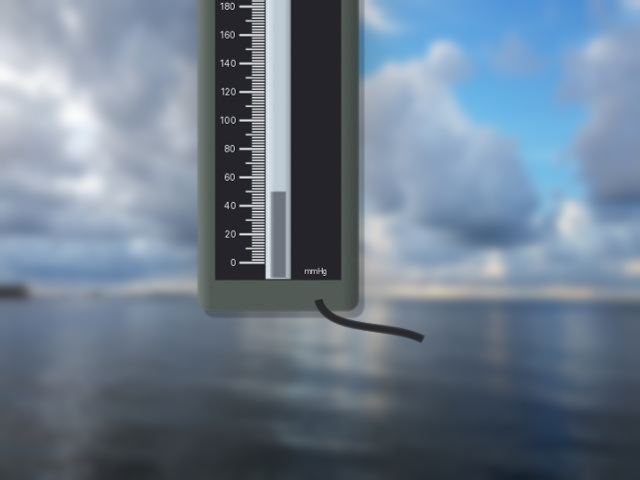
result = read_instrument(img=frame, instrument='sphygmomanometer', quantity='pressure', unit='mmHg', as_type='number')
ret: 50 mmHg
